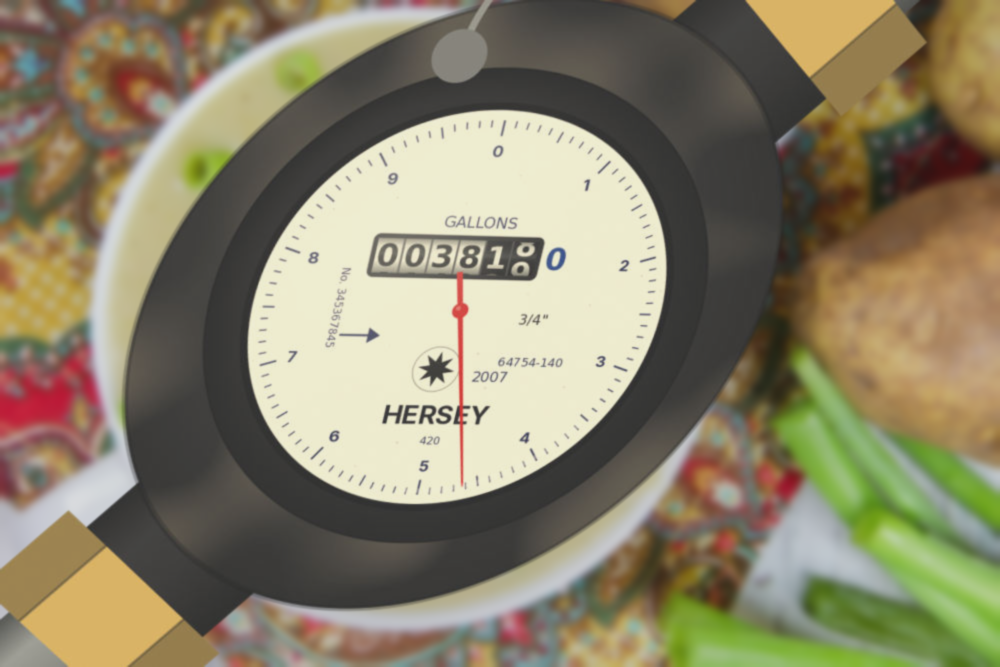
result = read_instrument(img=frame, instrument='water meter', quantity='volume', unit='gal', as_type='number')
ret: 38184.6 gal
